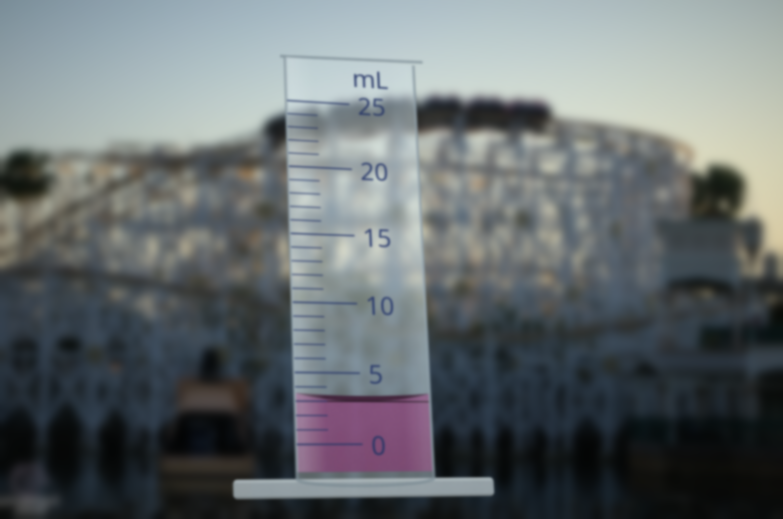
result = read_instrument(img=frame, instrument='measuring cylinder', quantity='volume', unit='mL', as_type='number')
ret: 3 mL
